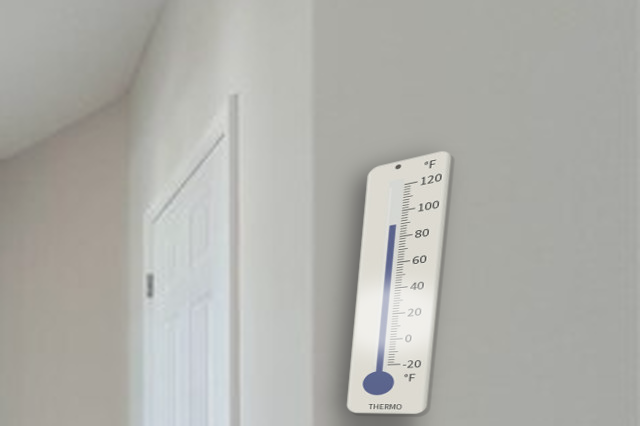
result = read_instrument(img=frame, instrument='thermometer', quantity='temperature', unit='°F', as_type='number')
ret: 90 °F
